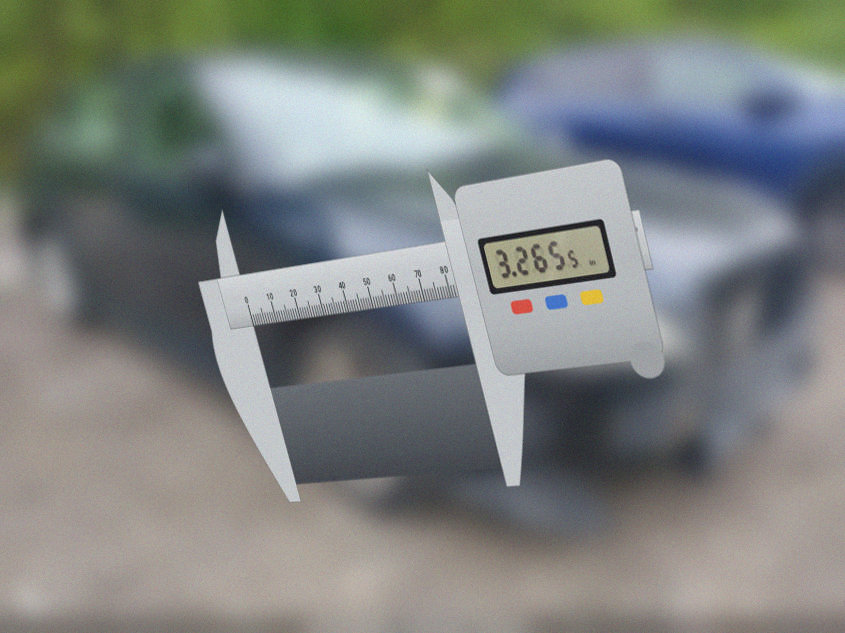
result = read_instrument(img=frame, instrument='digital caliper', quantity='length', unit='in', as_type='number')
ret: 3.2655 in
